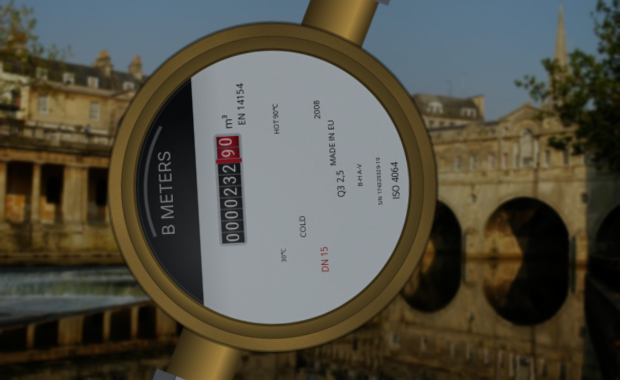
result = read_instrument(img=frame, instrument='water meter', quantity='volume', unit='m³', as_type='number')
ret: 232.90 m³
